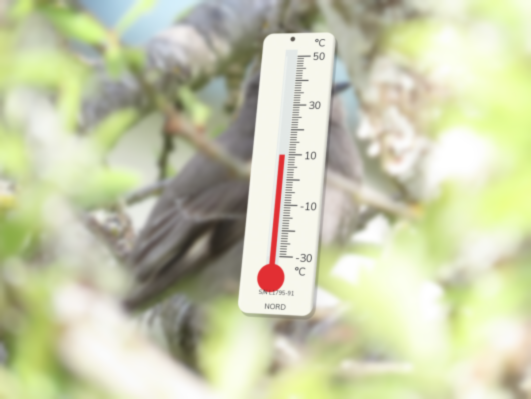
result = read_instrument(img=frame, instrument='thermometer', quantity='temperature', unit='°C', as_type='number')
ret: 10 °C
